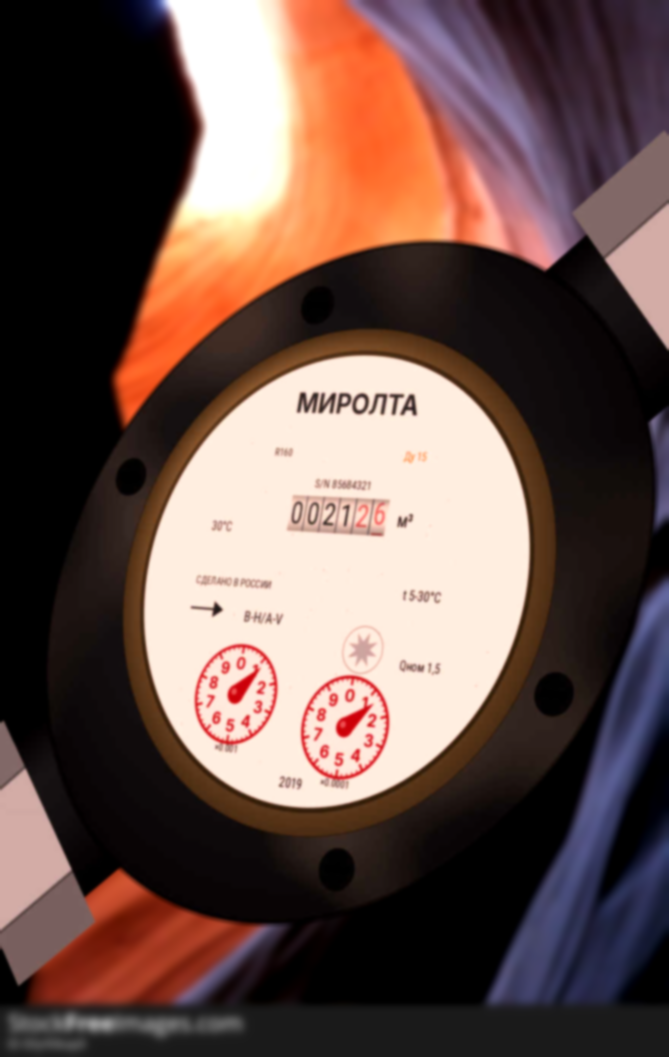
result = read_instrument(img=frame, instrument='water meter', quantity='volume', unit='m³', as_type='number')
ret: 21.2611 m³
